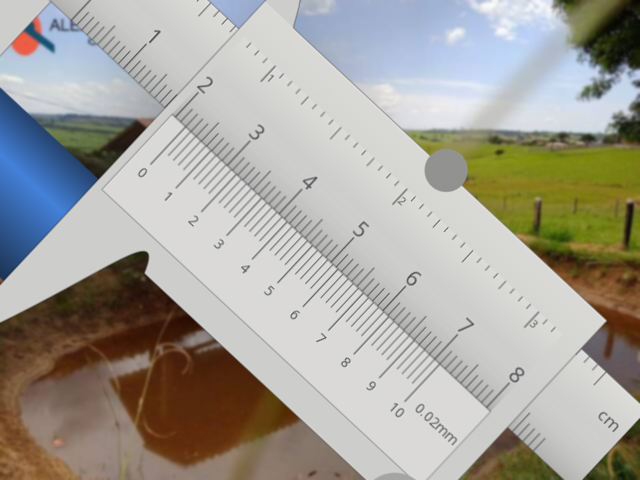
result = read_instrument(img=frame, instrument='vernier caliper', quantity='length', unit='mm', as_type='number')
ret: 22.0 mm
